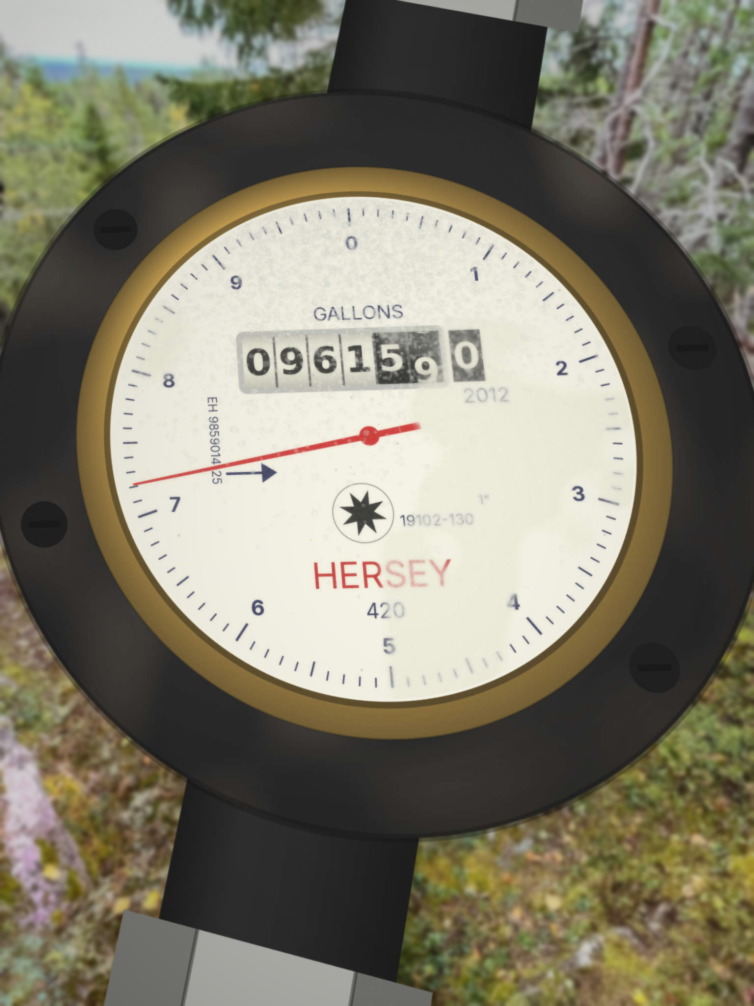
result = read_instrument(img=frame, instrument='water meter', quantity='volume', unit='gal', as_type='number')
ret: 961587.2 gal
